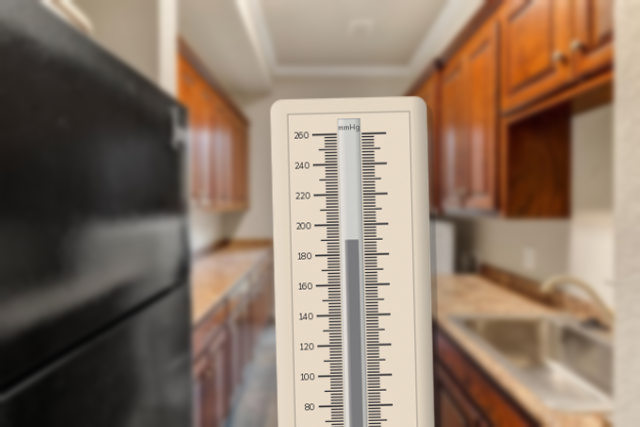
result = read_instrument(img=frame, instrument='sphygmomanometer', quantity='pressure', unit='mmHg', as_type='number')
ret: 190 mmHg
